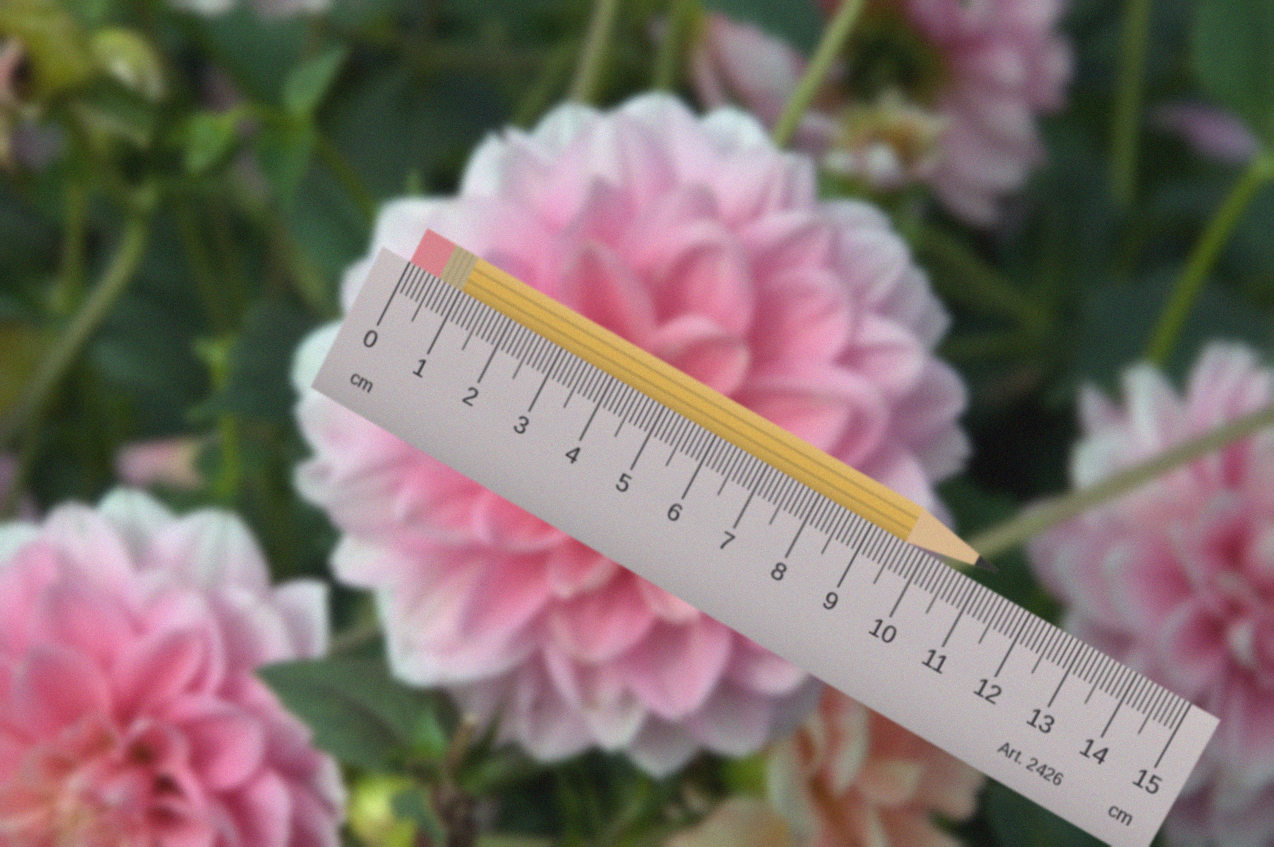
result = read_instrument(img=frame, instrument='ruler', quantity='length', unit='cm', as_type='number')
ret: 11.2 cm
